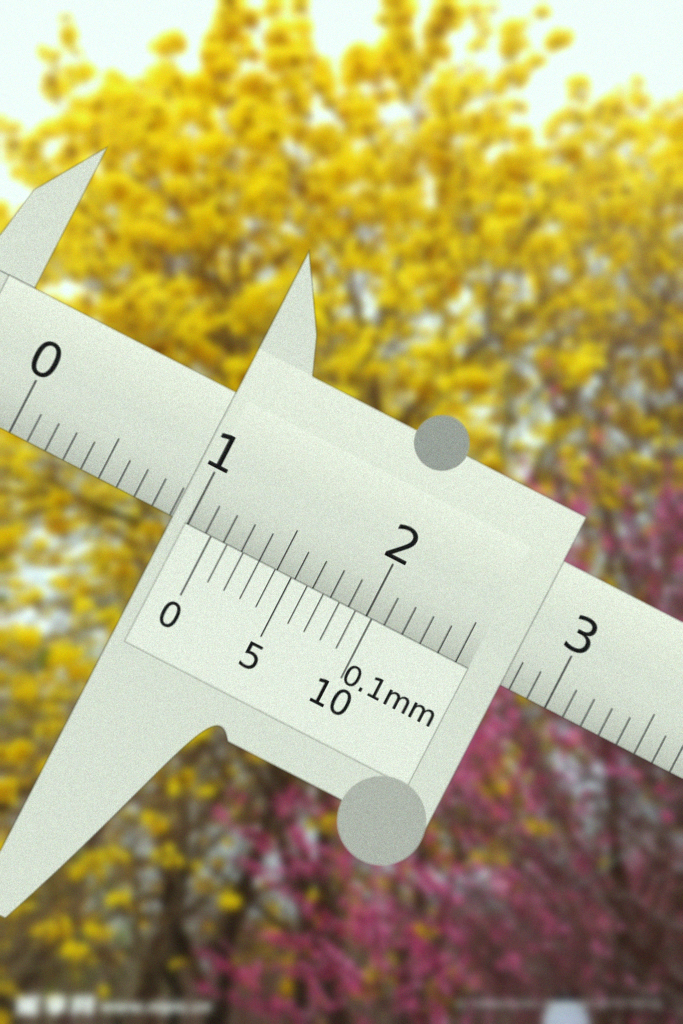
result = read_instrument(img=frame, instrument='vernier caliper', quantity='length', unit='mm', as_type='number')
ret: 11.3 mm
